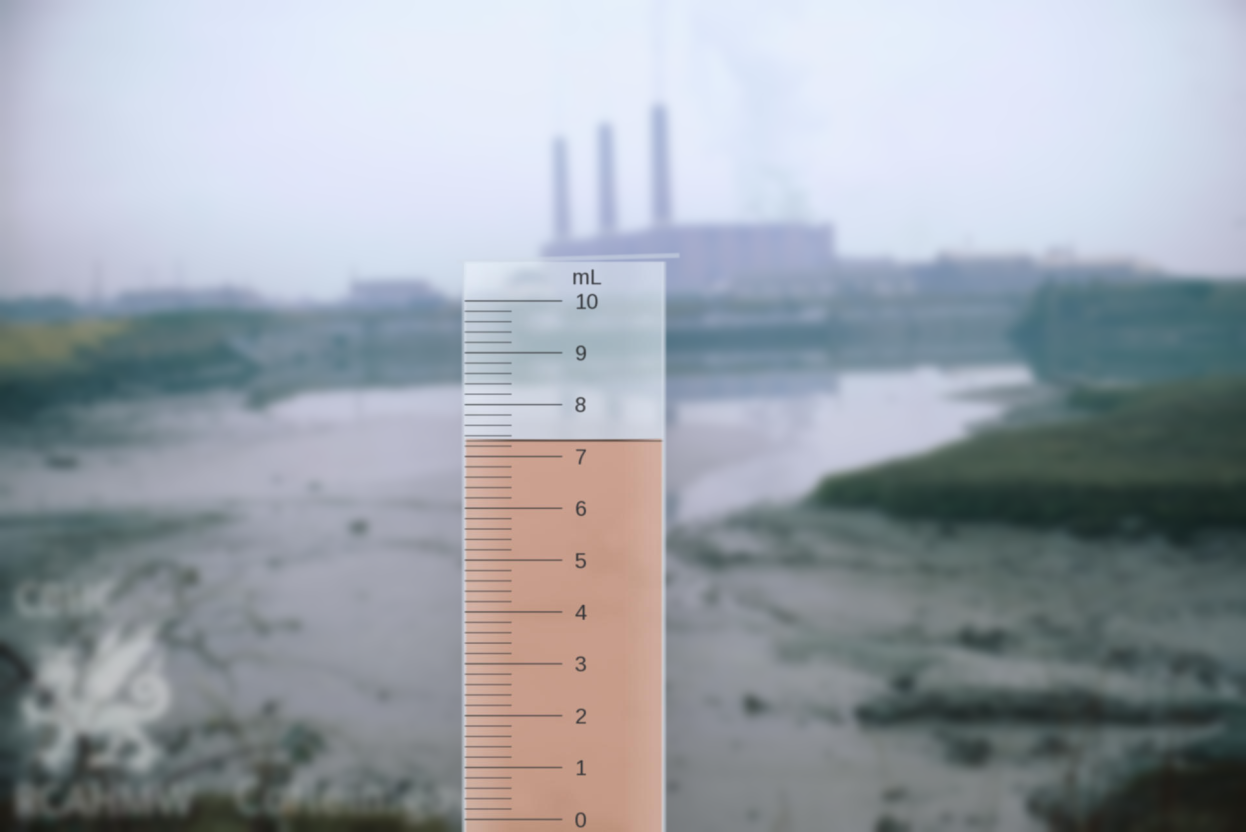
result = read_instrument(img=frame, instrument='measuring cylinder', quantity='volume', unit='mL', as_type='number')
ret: 7.3 mL
